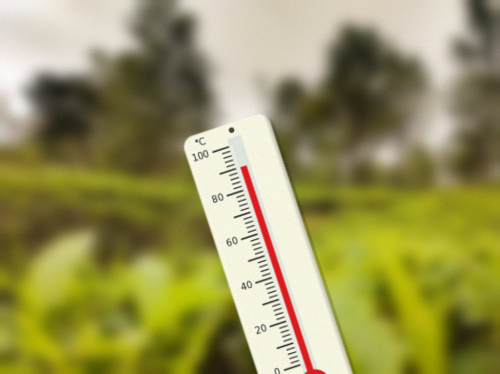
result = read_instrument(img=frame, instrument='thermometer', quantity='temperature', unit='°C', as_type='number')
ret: 90 °C
